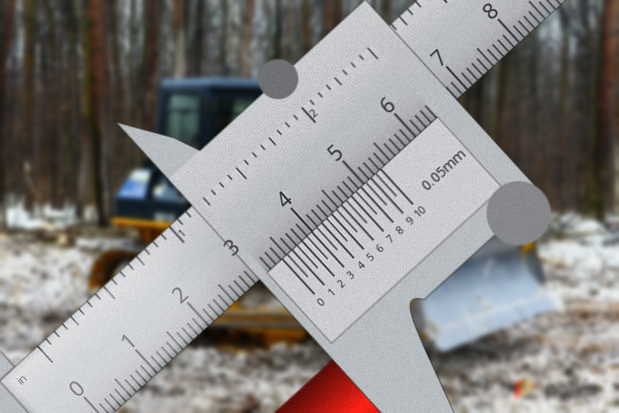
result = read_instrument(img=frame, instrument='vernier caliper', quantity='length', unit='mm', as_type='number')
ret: 34.2 mm
